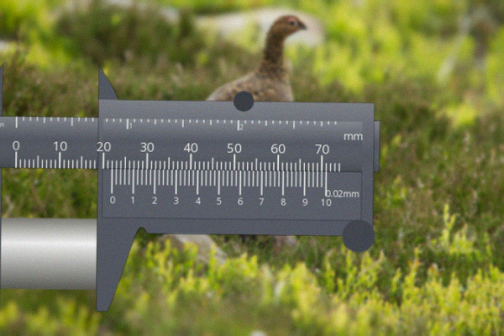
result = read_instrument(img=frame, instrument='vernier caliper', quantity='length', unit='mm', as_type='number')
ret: 22.0 mm
